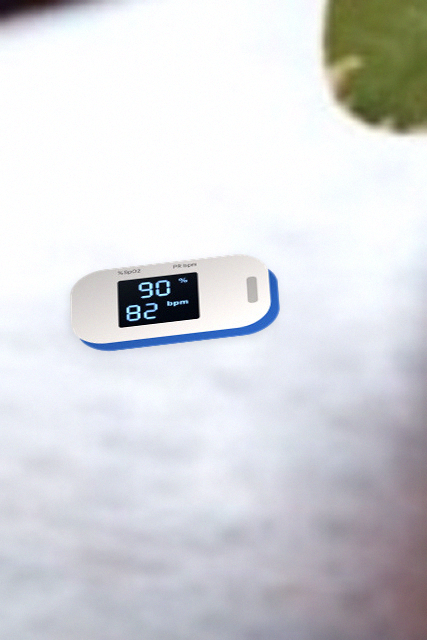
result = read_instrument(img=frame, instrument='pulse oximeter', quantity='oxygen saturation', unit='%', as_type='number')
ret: 90 %
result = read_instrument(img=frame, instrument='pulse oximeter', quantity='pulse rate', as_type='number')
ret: 82 bpm
